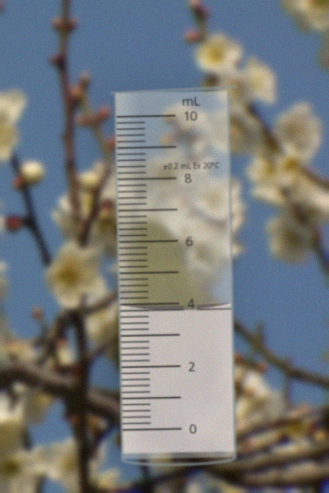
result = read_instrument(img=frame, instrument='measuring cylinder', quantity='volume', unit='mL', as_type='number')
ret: 3.8 mL
